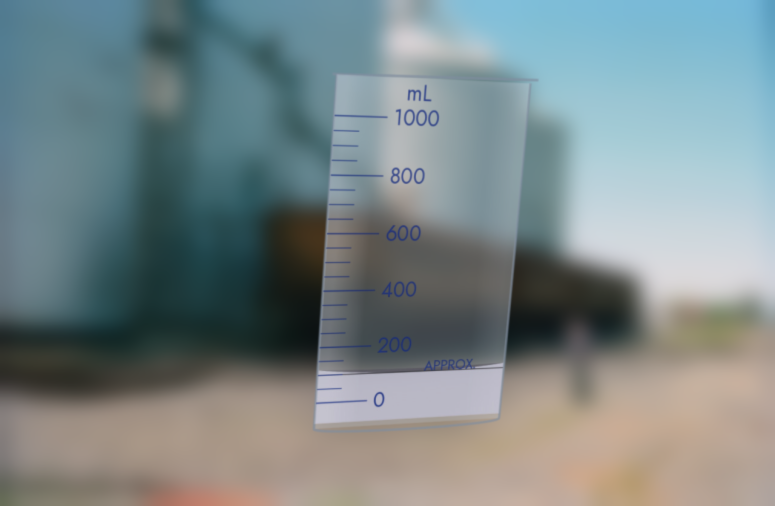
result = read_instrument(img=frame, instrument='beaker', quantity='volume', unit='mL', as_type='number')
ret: 100 mL
